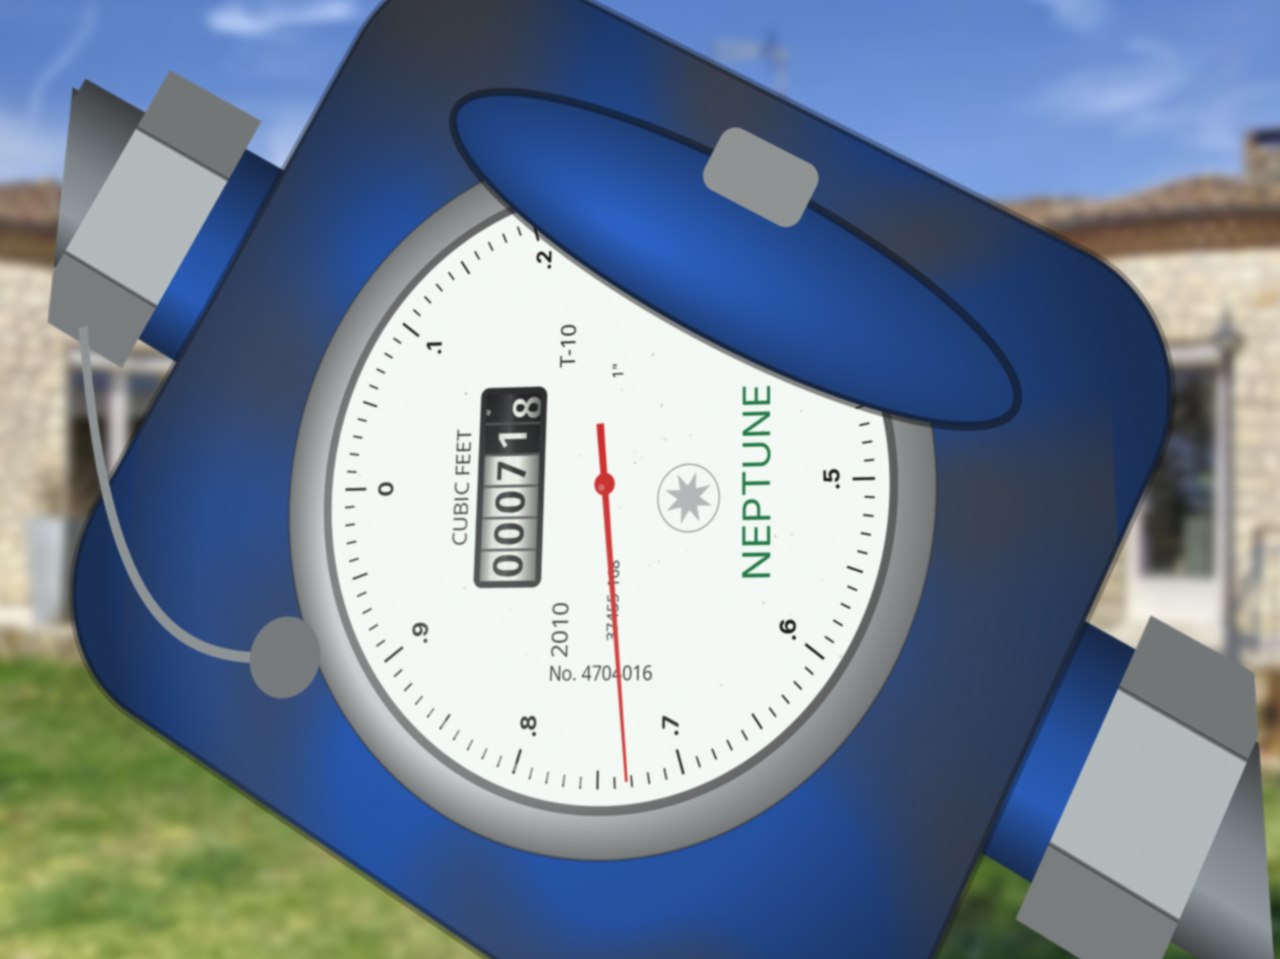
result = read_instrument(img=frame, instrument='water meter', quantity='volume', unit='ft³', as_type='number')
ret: 717.73 ft³
